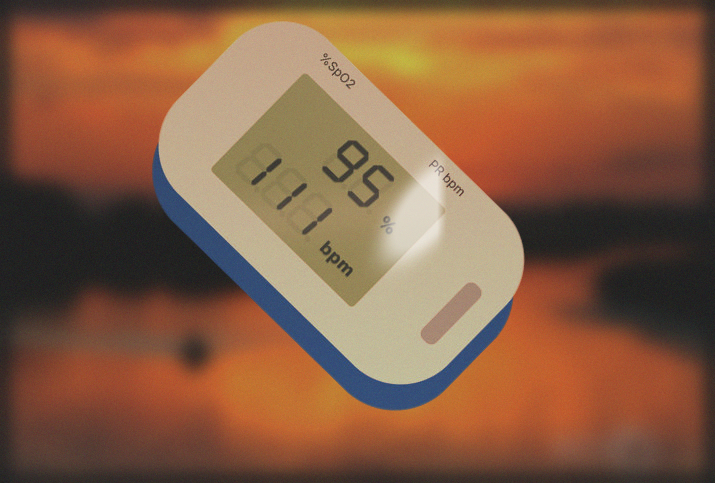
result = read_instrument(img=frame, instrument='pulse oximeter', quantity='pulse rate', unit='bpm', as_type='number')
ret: 111 bpm
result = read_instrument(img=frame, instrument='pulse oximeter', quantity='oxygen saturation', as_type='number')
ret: 95 %
